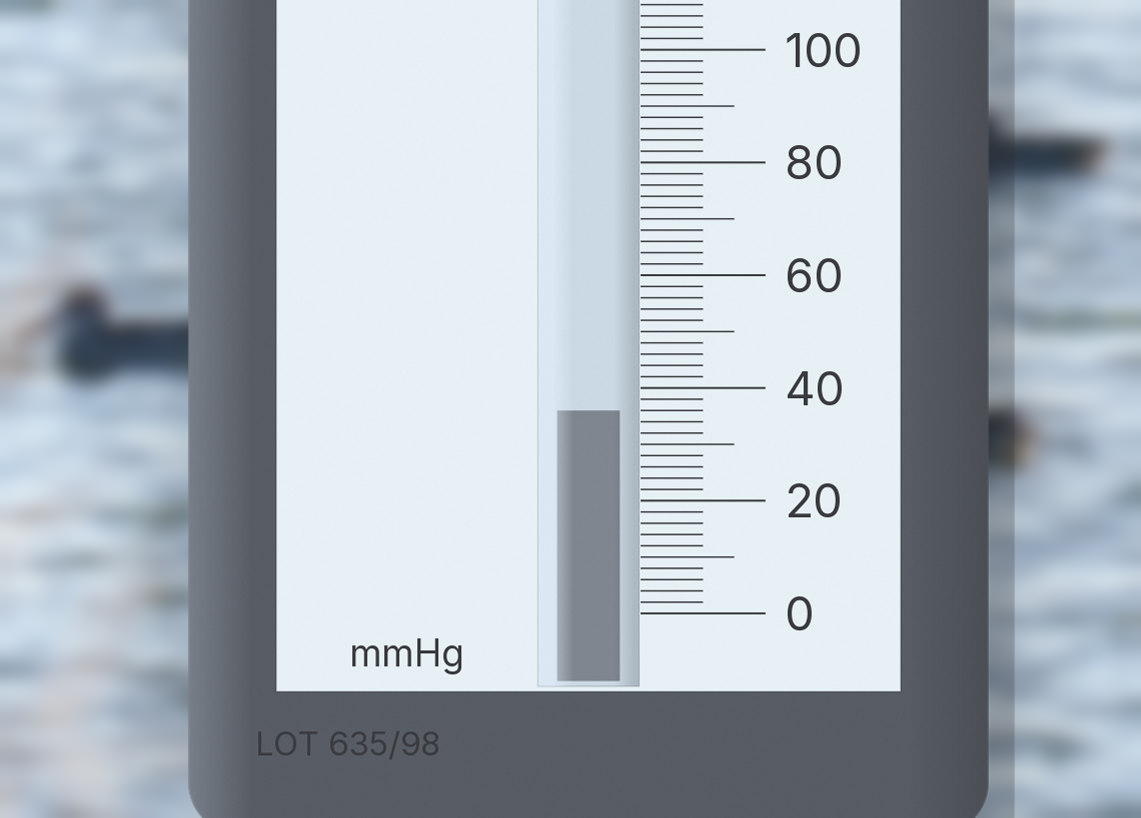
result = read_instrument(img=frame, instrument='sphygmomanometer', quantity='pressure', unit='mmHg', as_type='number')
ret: 36 mmHg
